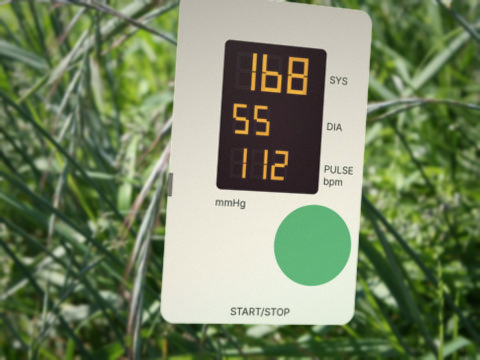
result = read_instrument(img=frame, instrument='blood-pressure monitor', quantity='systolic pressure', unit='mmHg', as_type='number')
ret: 168 mmHg
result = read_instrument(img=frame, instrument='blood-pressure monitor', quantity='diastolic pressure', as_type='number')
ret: 55 mmHg
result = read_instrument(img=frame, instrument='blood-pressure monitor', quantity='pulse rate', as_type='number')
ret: 112 bpm
